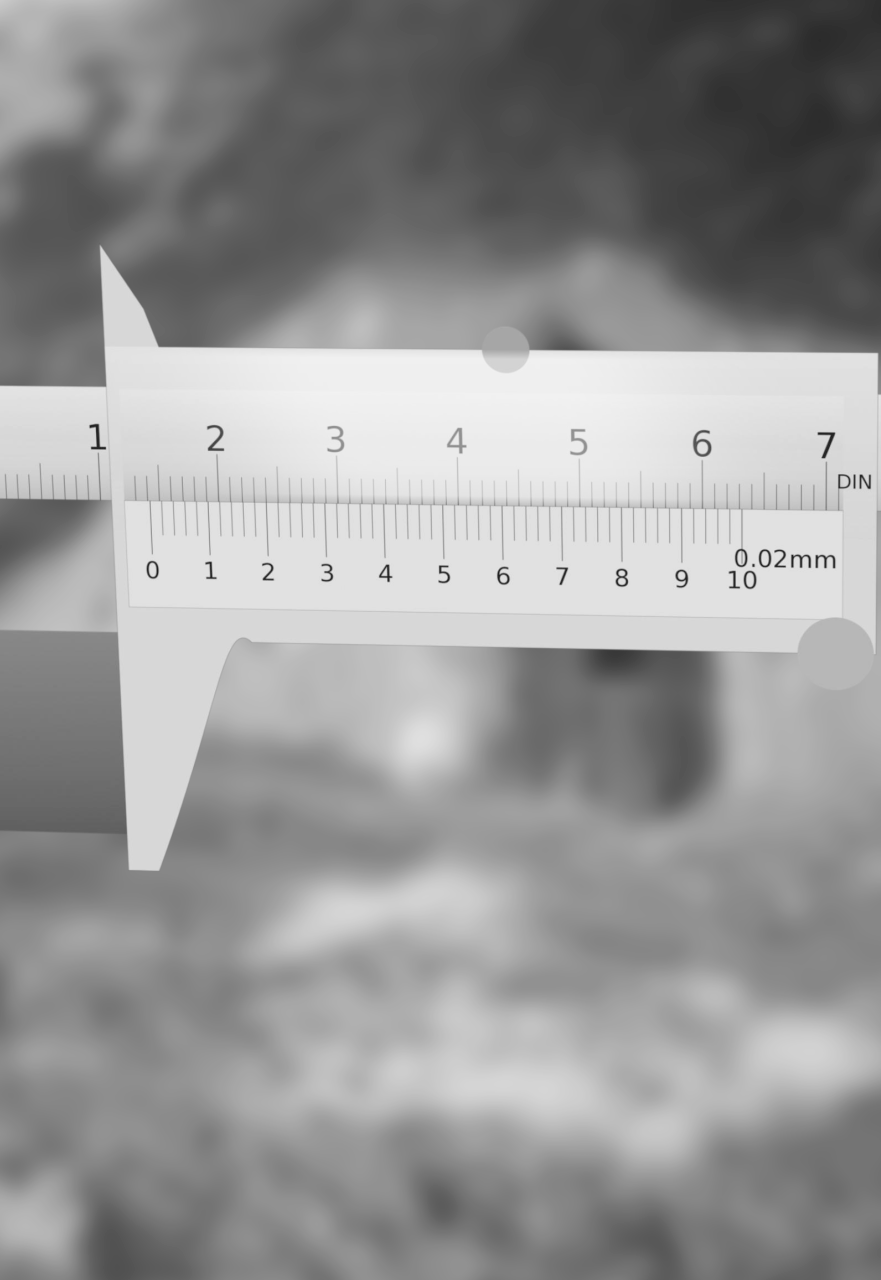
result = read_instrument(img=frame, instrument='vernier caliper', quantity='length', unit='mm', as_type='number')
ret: 14.2 mm
